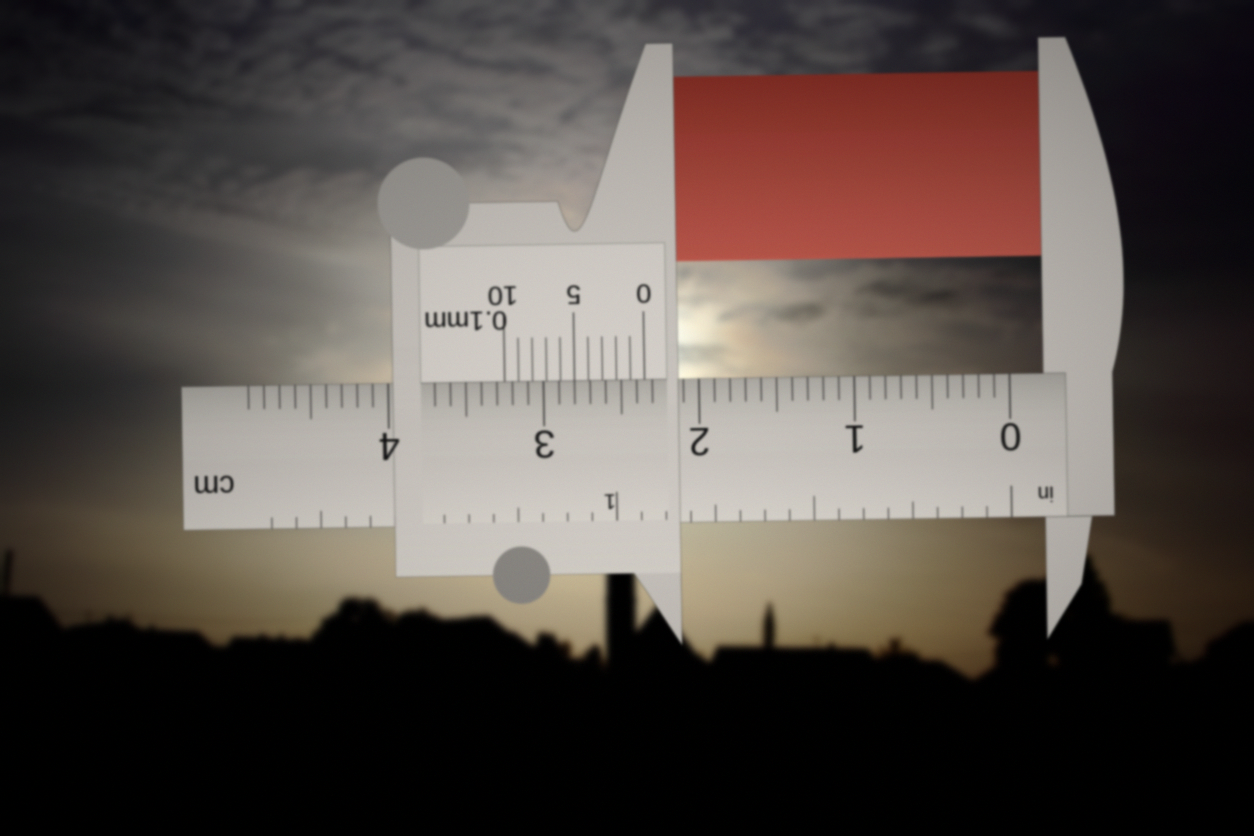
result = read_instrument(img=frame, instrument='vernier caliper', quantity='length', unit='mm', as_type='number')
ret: 23.5 mm
